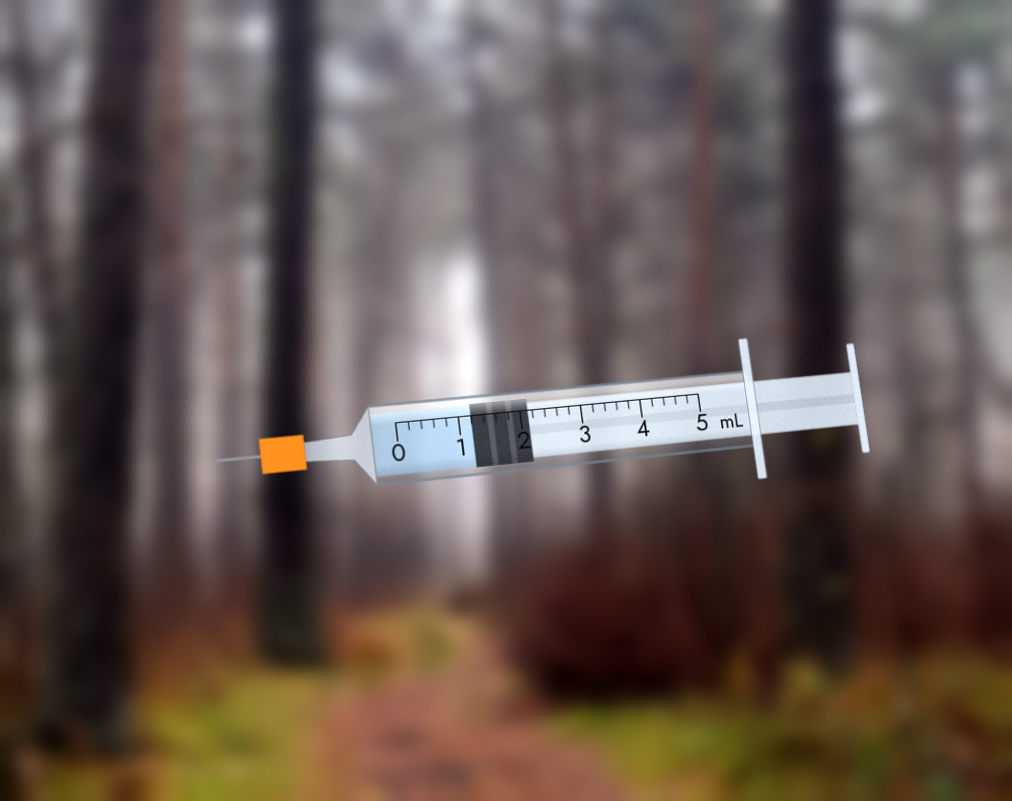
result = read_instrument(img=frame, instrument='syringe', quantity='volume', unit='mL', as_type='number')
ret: 1.2 mL
